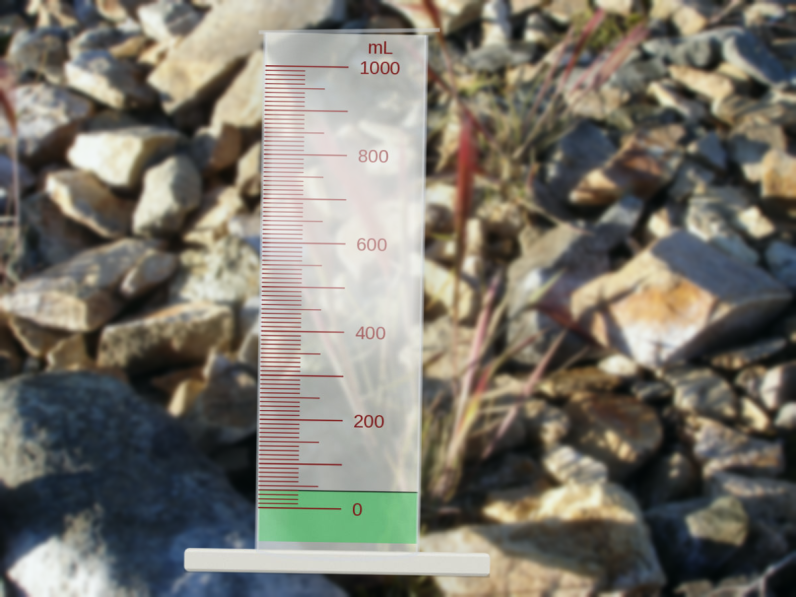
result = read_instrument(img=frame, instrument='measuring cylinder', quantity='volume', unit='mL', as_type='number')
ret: 40 mL
